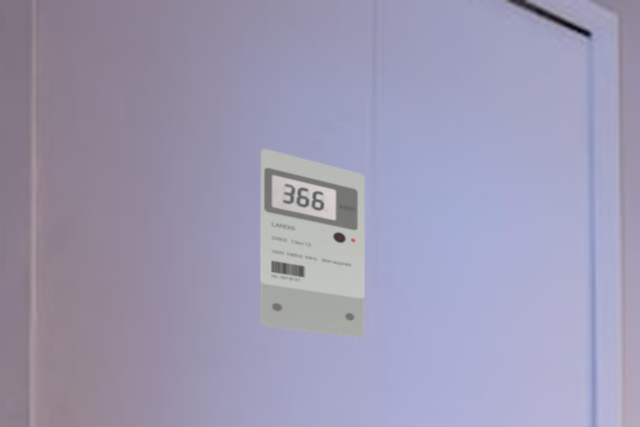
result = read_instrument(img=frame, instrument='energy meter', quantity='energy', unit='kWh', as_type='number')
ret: 366 kWh
